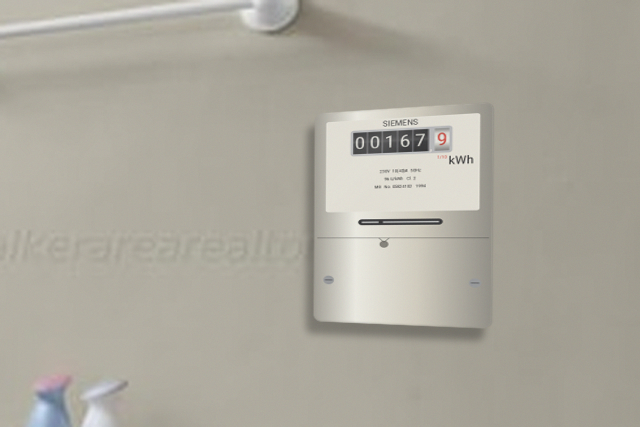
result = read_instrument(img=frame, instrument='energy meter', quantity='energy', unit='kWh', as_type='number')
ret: 167.9 kWh
